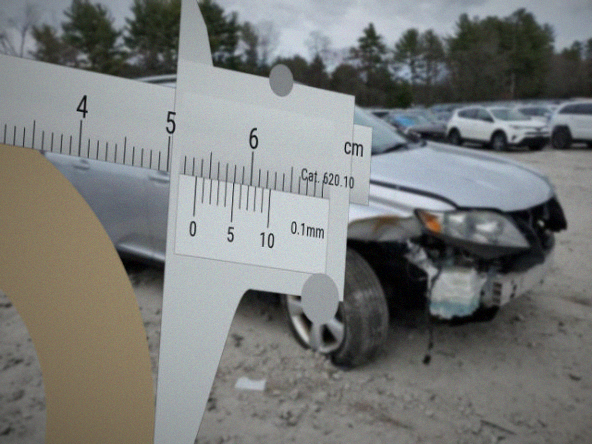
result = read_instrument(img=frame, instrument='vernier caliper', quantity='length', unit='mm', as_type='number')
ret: 53.4 mm
